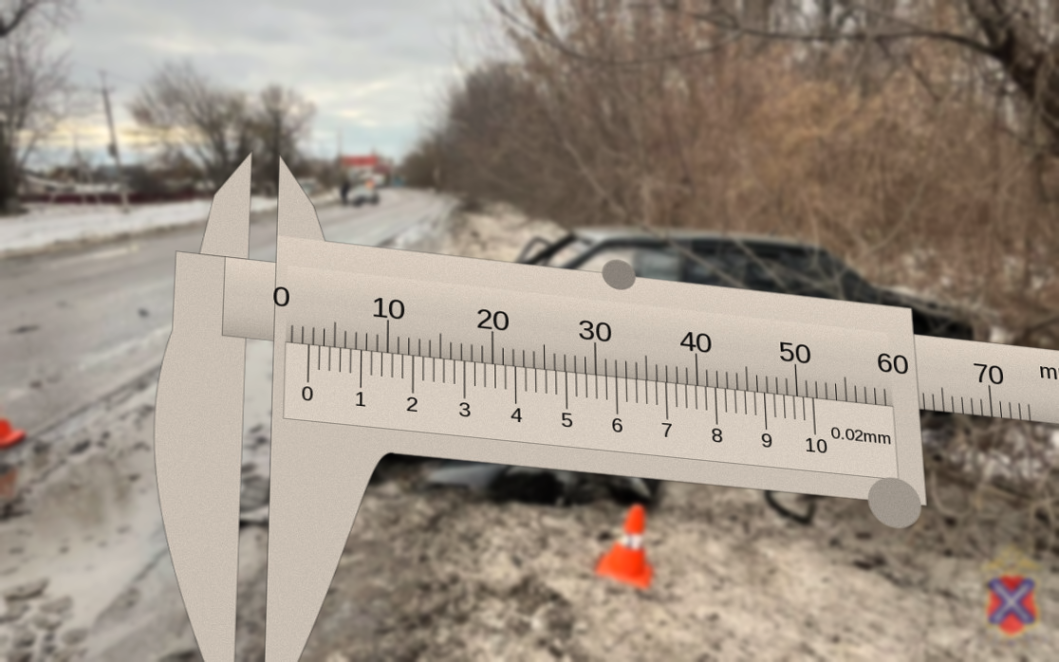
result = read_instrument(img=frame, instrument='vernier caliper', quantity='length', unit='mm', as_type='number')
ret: 2.6 mm
